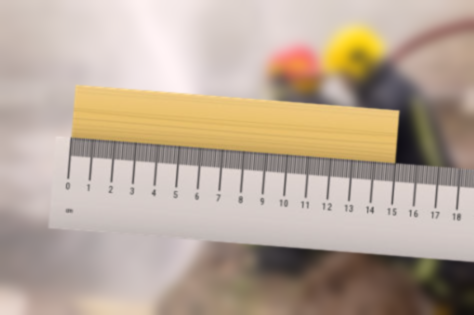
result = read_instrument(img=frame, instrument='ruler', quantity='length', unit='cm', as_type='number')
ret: 15 cm
